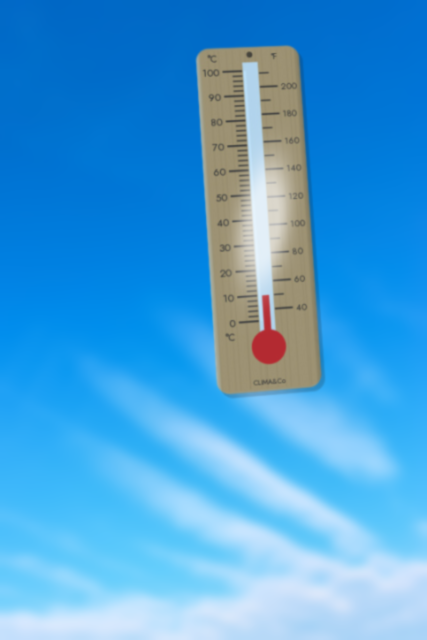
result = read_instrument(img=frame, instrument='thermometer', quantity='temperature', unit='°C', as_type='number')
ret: 10 °C
